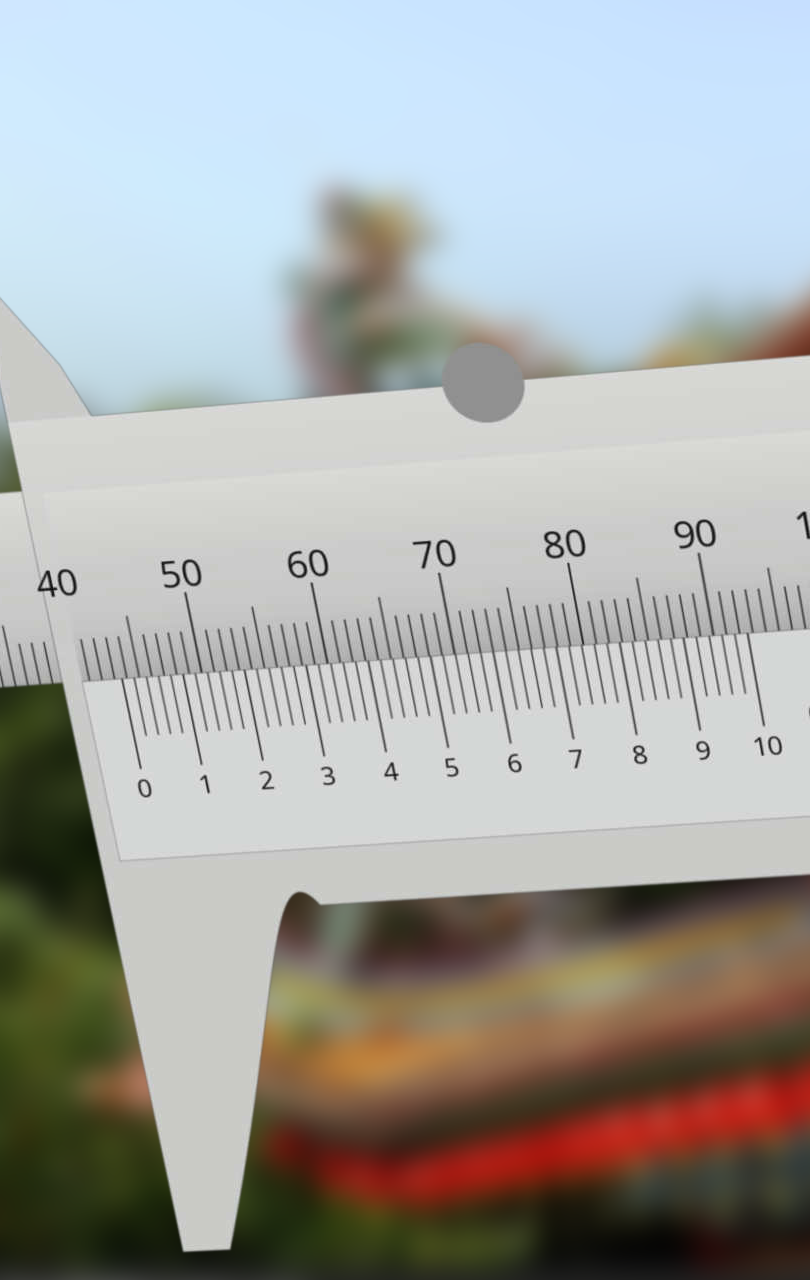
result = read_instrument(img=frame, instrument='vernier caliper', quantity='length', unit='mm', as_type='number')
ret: 43.6 mm
